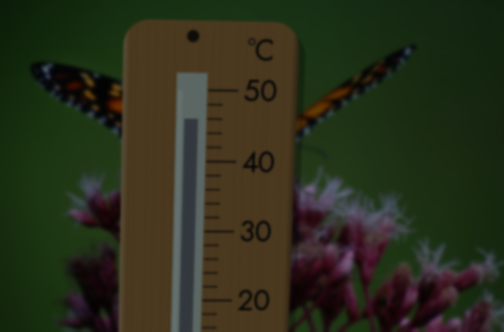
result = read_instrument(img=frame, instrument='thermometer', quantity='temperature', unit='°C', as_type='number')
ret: 46 °C
